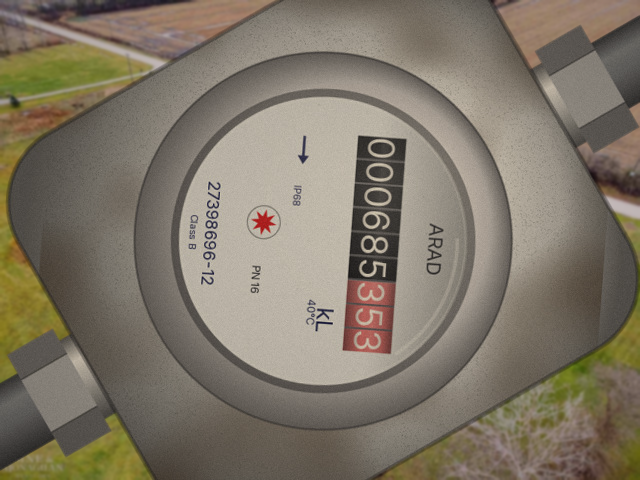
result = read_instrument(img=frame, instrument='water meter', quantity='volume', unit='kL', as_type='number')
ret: 685.353 kL
